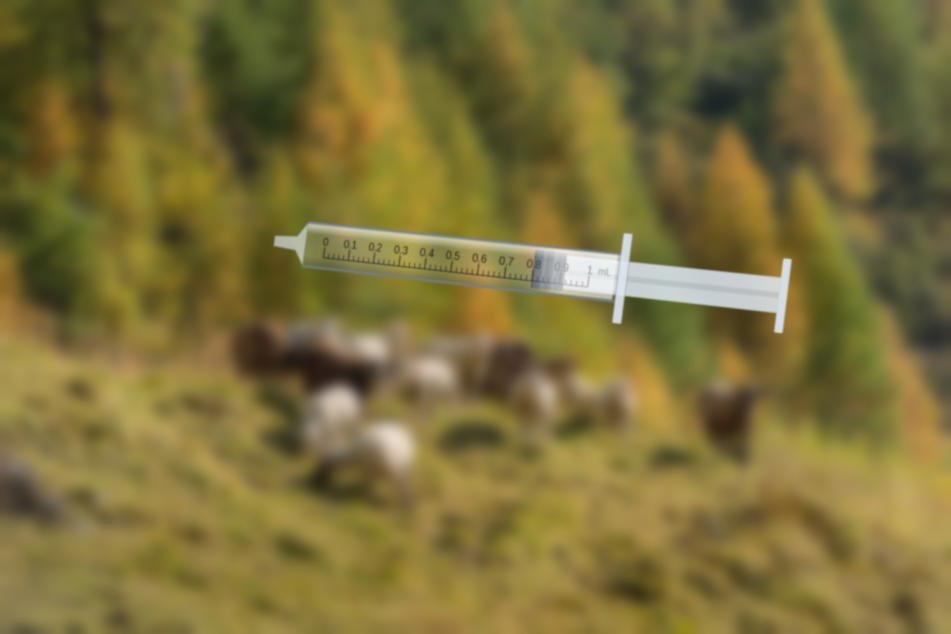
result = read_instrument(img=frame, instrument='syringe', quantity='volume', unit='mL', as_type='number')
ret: 0.8 mL
